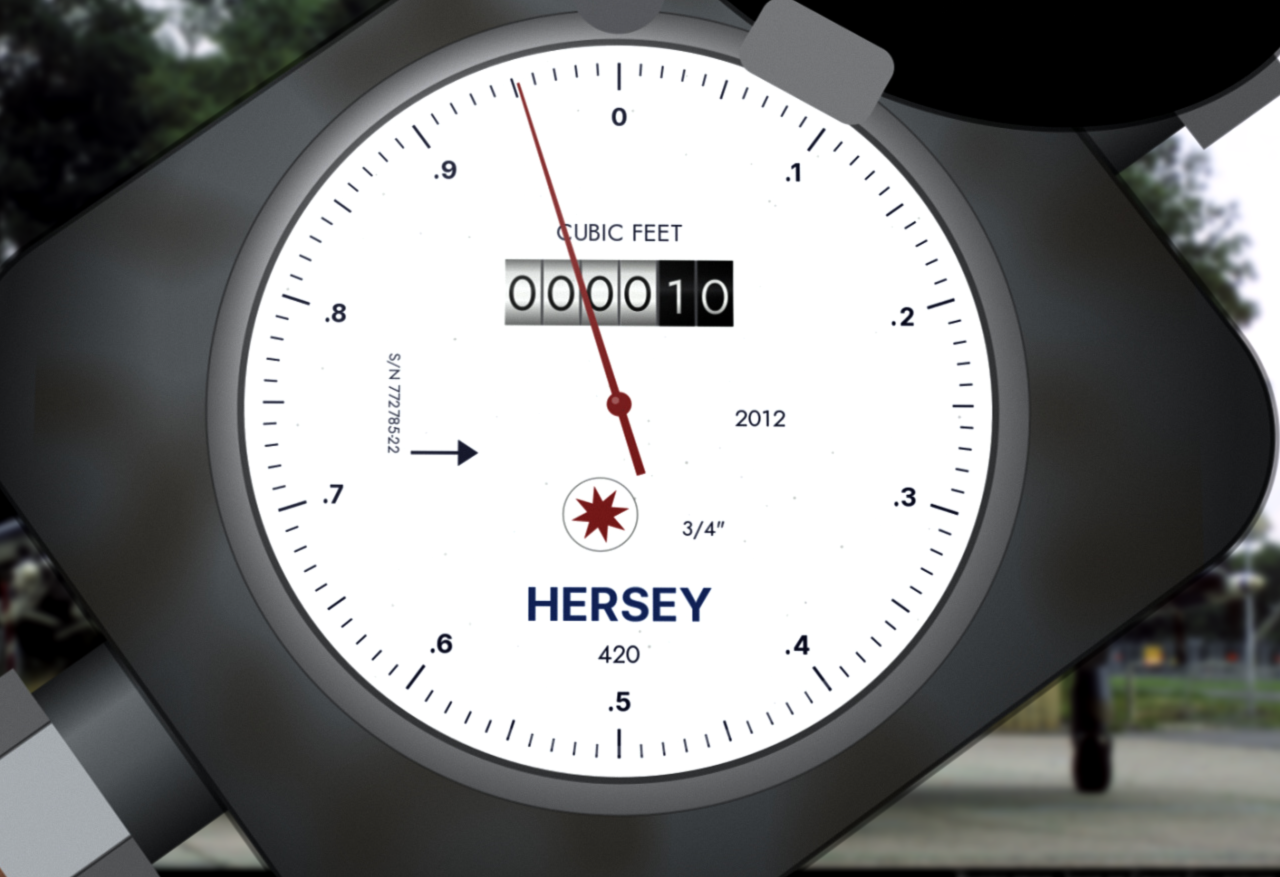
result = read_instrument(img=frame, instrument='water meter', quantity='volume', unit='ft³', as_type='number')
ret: 9.95 ft³
